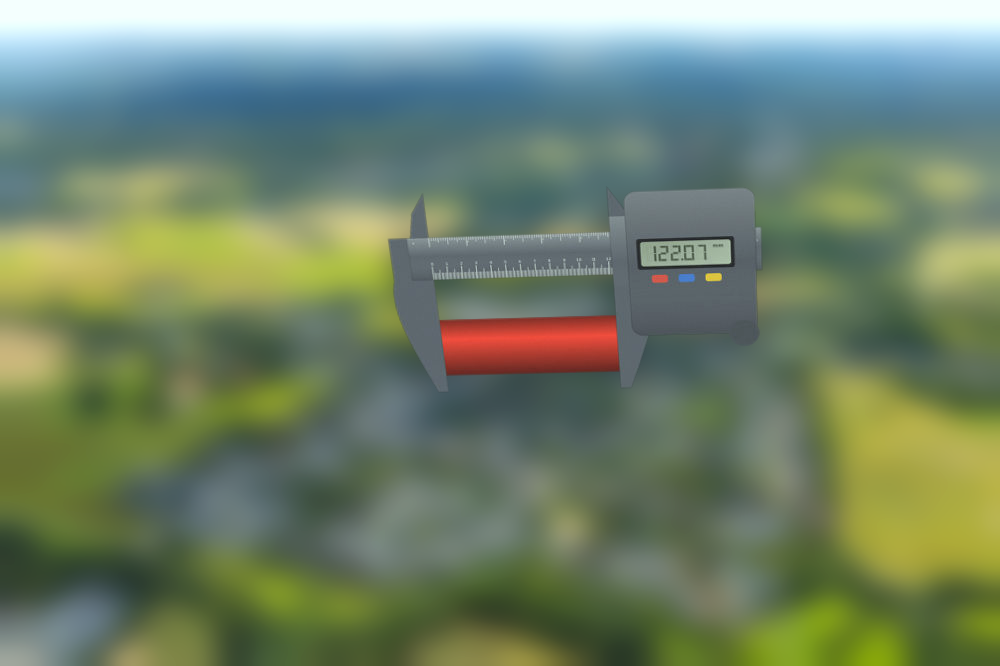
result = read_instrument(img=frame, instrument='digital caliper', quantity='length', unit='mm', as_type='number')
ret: 122.07 mm
